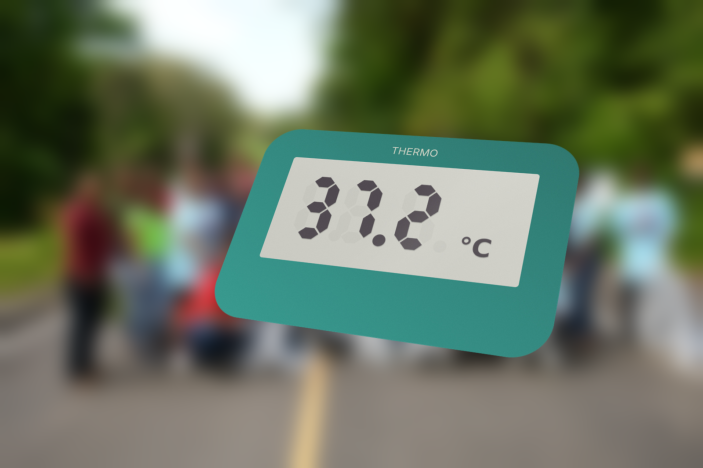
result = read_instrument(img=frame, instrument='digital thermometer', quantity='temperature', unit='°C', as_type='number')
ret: 37.2 °C
